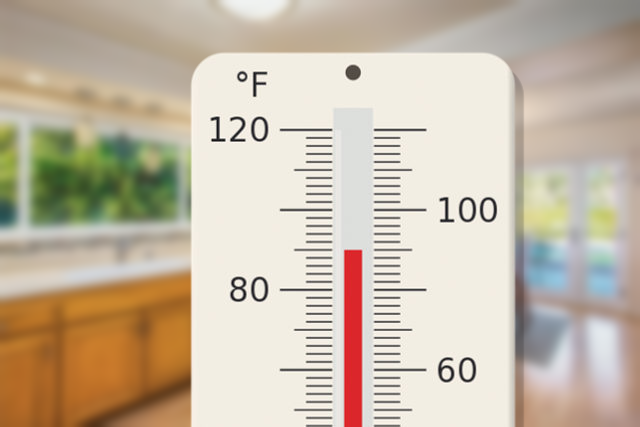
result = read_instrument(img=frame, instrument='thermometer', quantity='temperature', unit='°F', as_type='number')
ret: 90 °F
